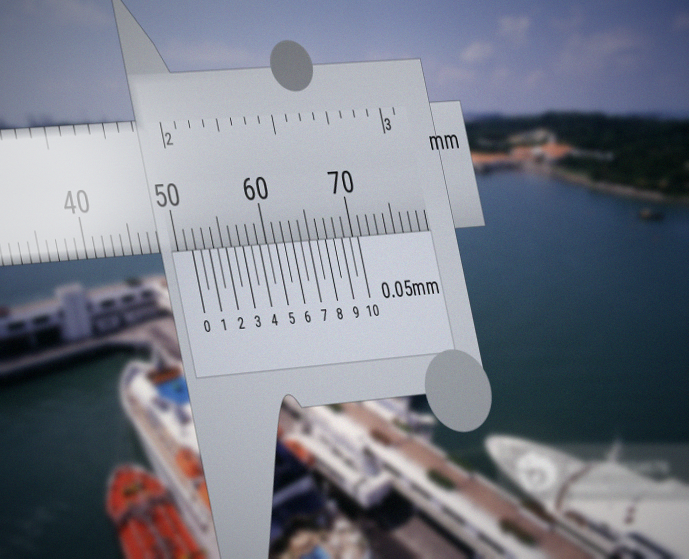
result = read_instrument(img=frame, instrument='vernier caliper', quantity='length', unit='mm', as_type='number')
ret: 51.6 mm
